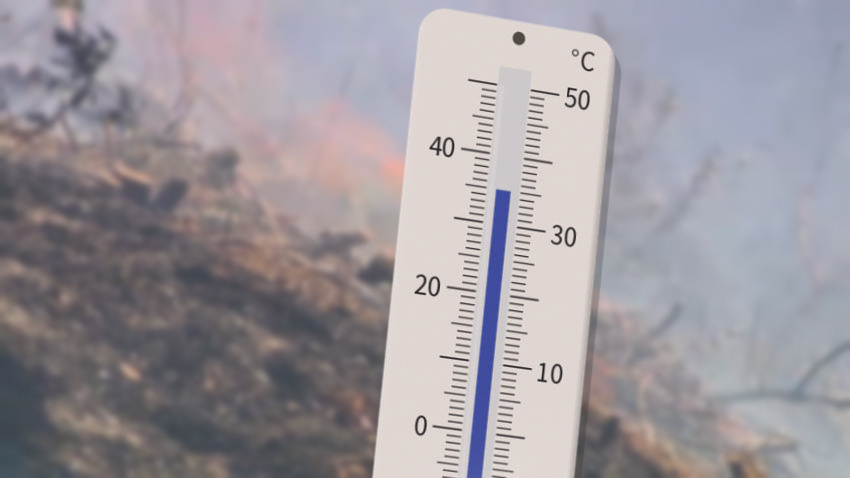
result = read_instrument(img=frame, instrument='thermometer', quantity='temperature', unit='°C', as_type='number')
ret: 35 °C
